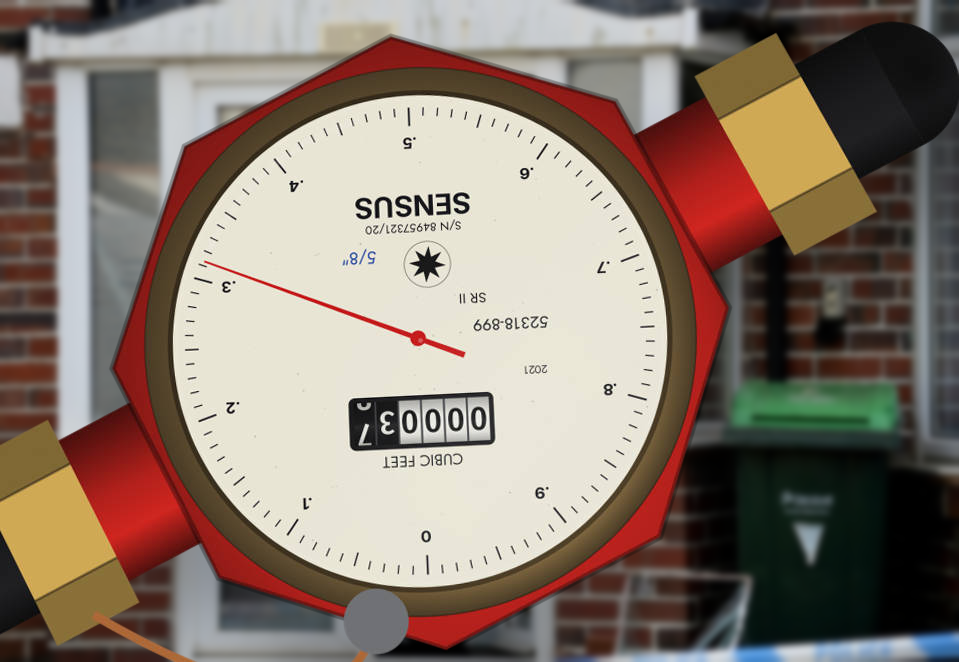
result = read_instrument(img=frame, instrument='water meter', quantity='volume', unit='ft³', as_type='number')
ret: 37.31 ft³
